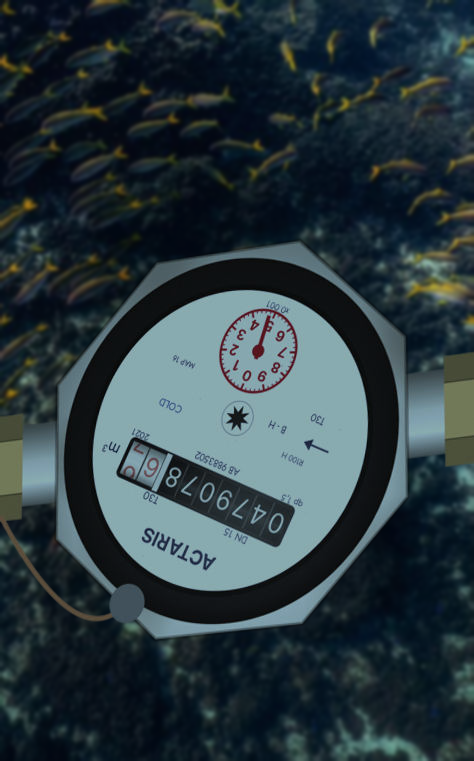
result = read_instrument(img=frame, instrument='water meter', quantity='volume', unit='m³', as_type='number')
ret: 479078.664 m³
